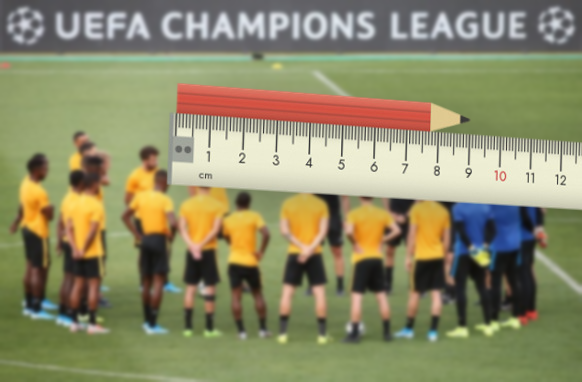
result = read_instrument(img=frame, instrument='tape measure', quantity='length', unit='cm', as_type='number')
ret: 9 cm
